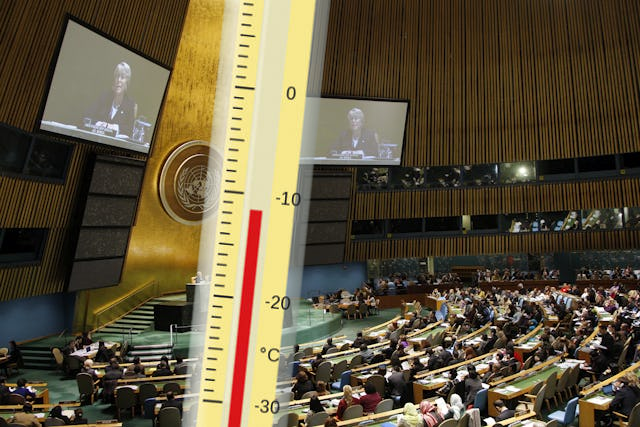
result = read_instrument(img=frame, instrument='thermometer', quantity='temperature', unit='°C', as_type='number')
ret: -11.5 °C
